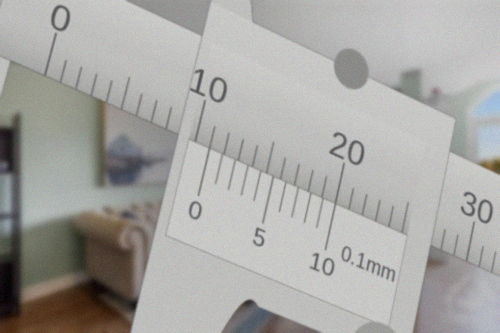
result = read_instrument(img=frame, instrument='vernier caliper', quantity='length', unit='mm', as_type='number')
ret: 11.0 mm
